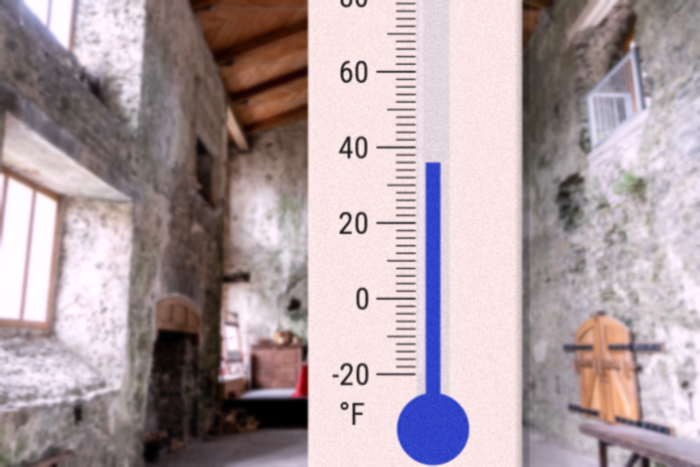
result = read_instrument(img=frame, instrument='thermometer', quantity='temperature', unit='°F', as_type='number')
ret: 36 °F
